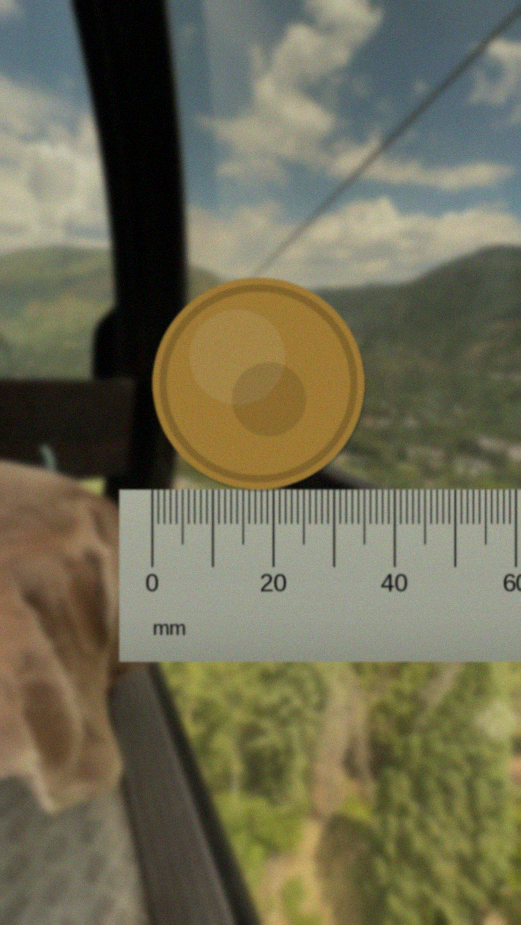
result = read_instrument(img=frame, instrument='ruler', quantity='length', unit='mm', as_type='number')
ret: 35 mm
